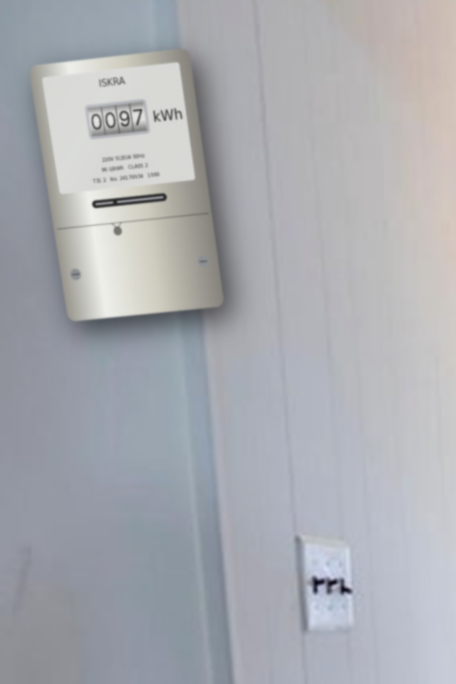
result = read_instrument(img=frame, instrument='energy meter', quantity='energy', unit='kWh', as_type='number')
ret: 97 kWh
